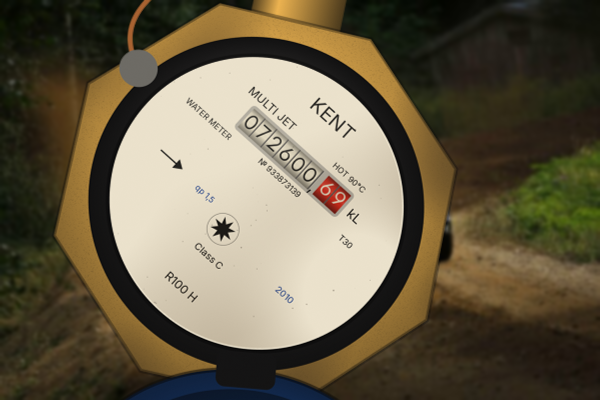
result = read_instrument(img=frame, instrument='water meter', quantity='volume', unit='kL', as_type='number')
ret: 72600.69 kL
